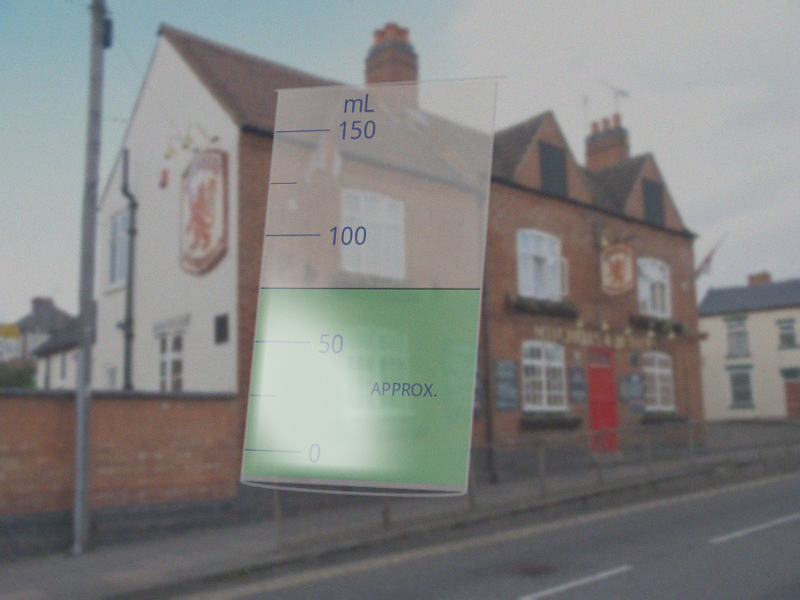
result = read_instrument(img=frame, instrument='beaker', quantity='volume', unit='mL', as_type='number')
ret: 75 mL
